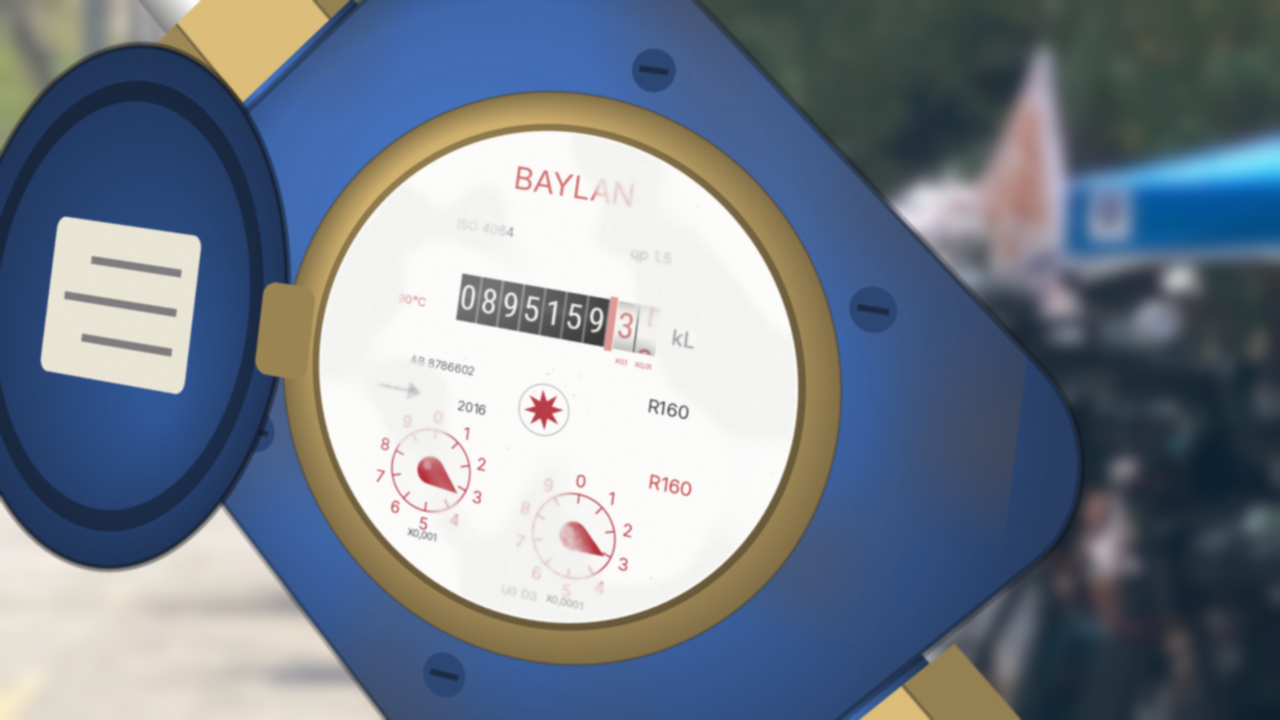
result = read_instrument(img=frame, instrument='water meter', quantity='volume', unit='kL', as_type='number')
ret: 895159.3133 kL
